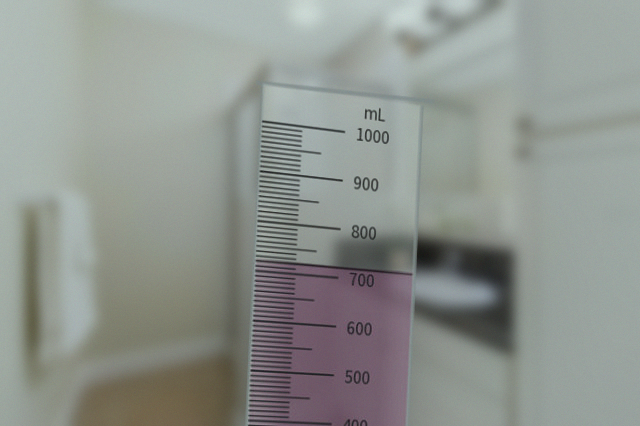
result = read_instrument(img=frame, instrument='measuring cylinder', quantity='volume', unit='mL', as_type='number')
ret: 720 mL
